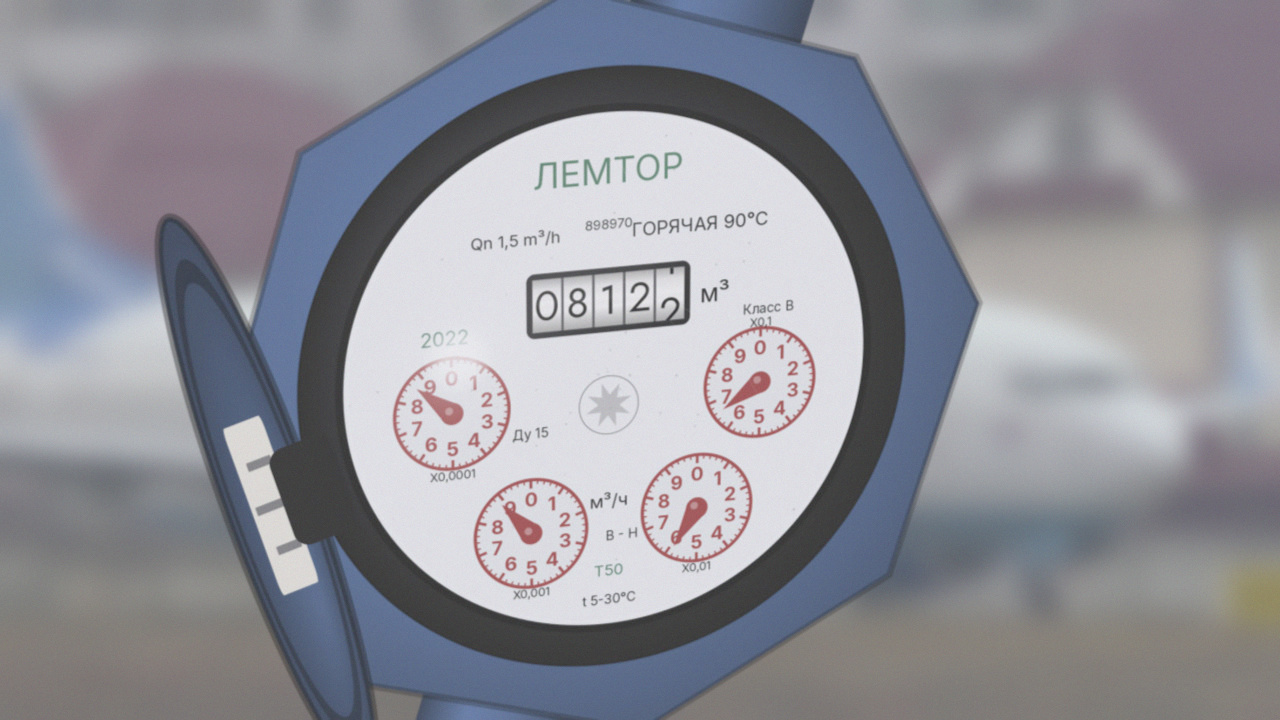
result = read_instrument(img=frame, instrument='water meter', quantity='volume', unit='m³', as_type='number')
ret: 8121.6588 m³
